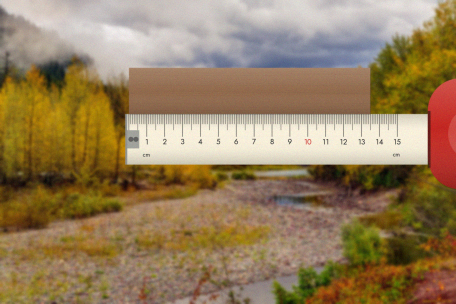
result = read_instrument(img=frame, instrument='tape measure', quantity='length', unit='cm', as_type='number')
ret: 13.5 cm
